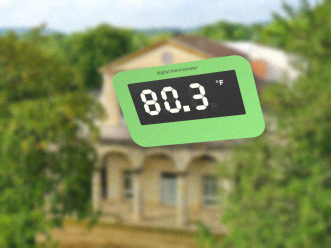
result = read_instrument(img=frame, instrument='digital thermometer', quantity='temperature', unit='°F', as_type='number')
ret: 80.3 °F
